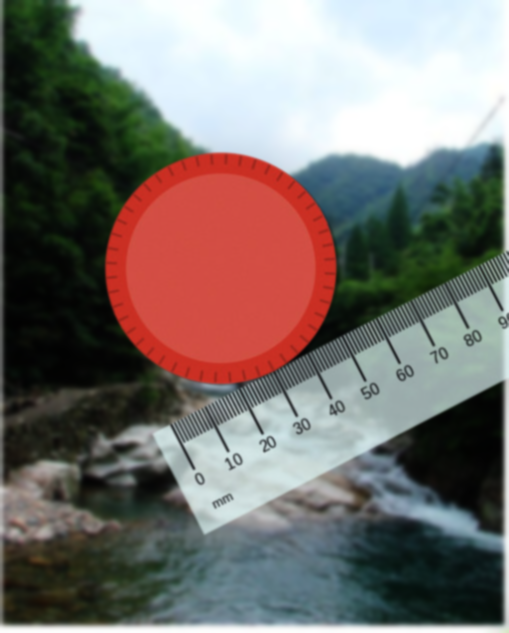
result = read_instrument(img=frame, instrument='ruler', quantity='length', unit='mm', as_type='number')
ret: 60 mm
